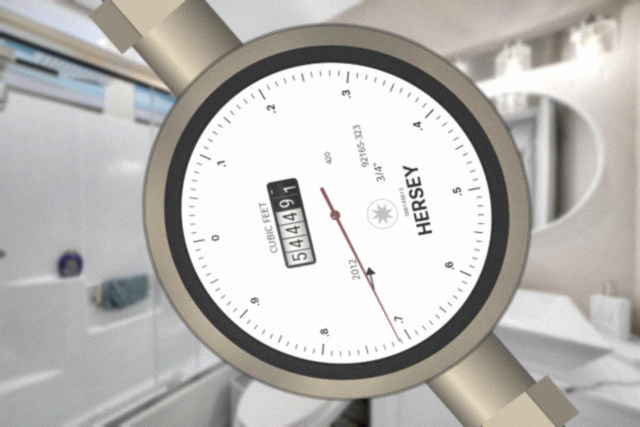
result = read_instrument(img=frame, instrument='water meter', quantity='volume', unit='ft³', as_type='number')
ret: 544490.71 ft³
